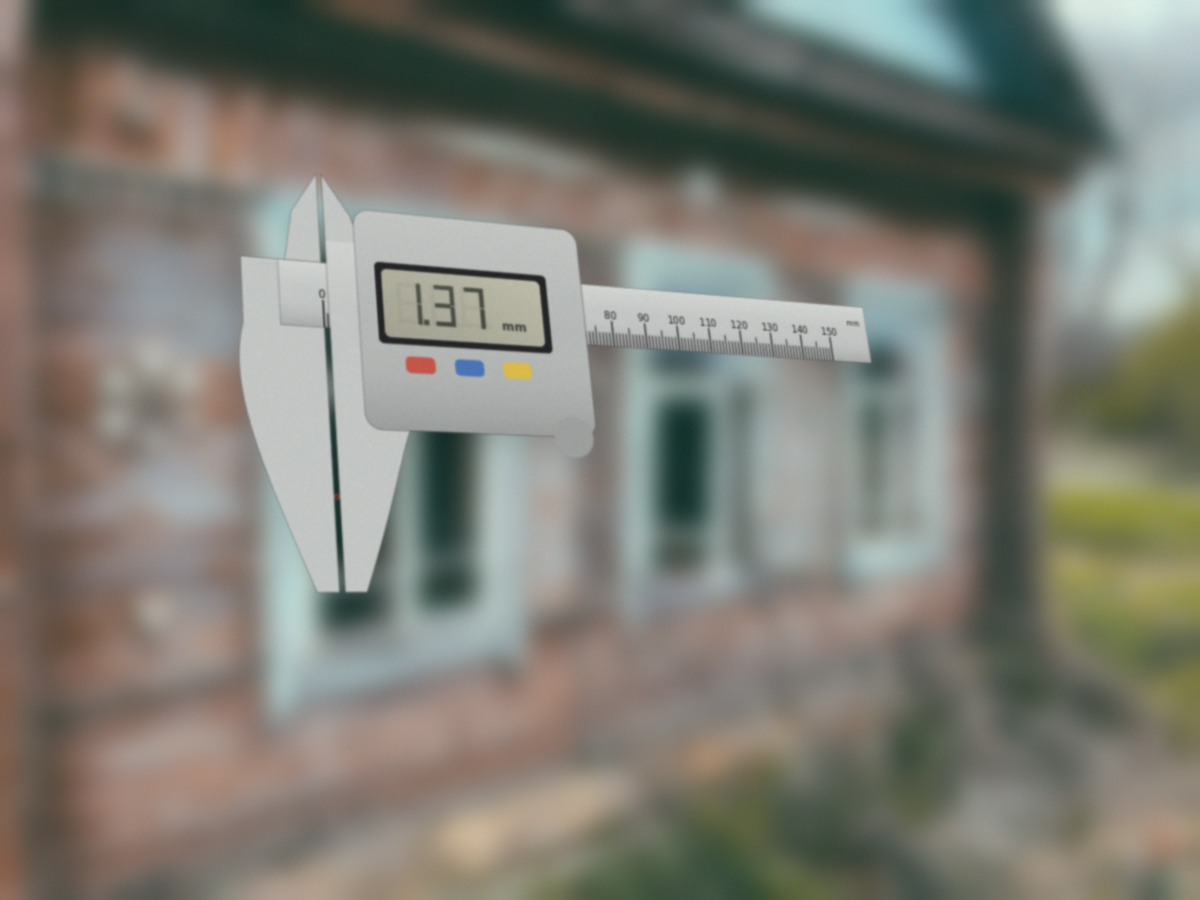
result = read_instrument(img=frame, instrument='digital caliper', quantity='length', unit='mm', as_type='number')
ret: 1.37 mm
